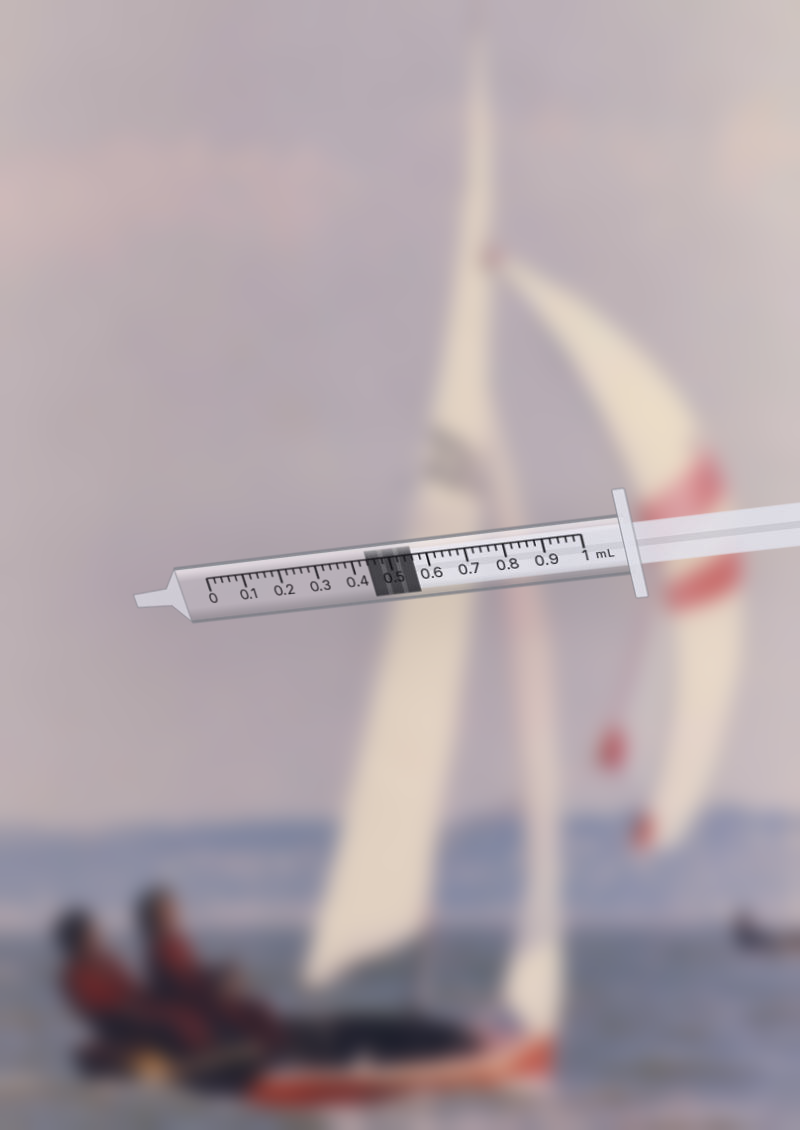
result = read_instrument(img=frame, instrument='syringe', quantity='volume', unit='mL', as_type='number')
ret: 0.44 mL
